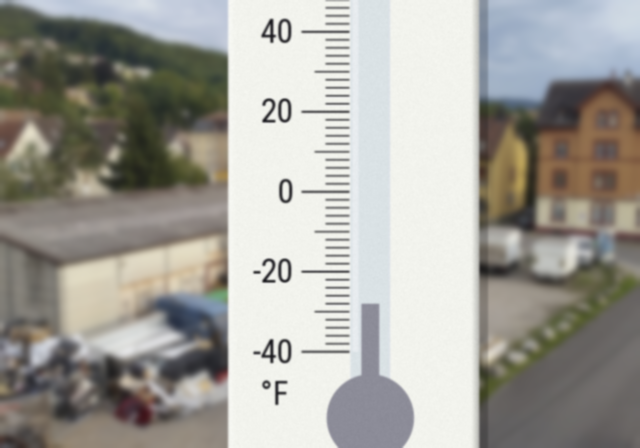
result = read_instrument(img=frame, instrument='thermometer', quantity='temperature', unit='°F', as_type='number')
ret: -28 °F
